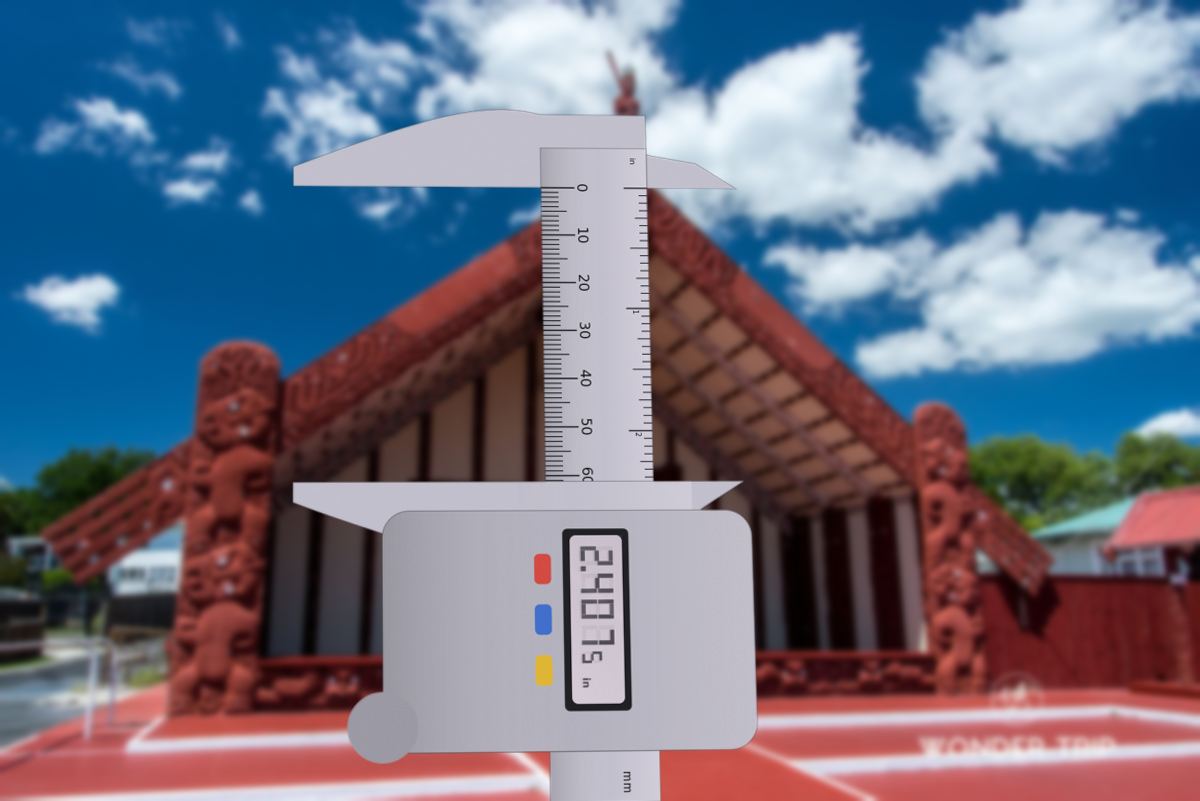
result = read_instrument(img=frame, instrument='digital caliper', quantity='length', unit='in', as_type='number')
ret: 2.4075 in
